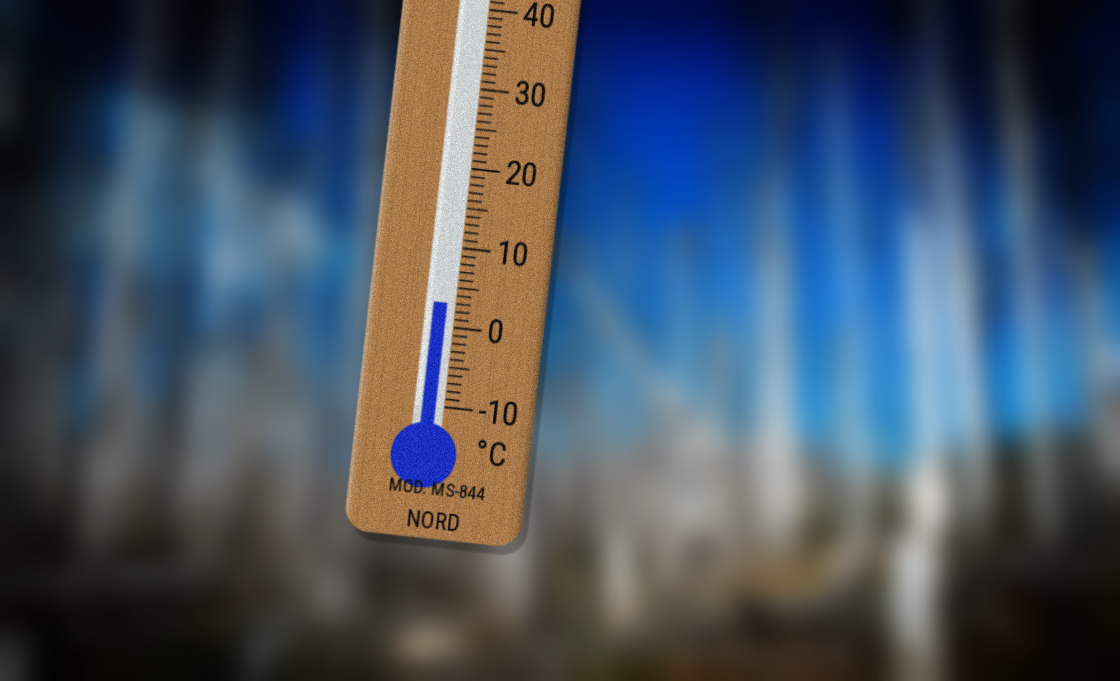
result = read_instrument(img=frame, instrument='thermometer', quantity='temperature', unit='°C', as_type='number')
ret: 3 °C
